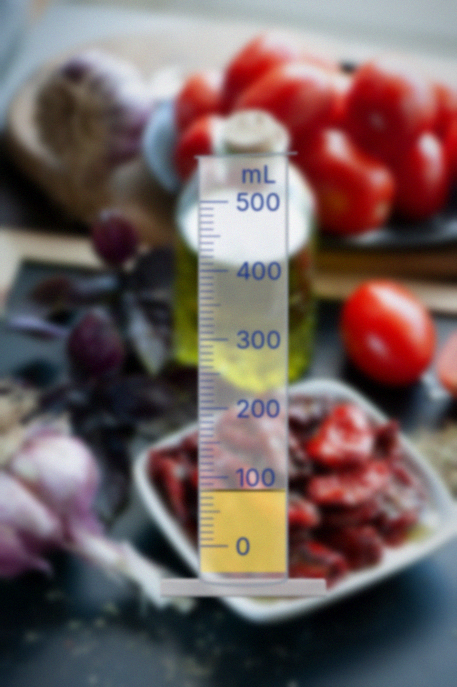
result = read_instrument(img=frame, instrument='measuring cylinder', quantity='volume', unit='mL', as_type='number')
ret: 80 mL
